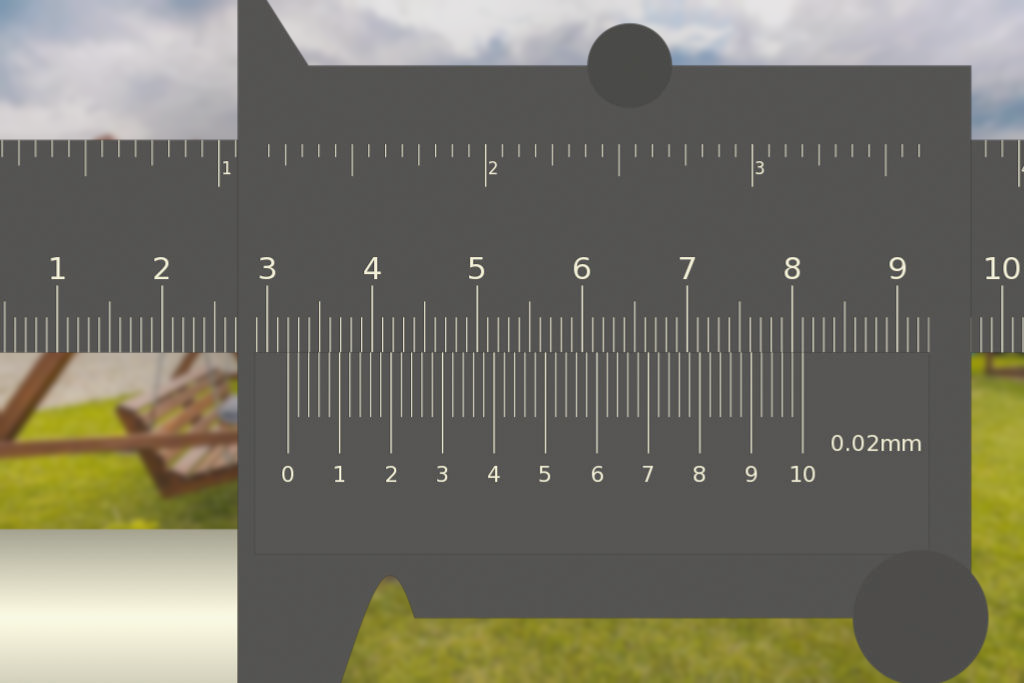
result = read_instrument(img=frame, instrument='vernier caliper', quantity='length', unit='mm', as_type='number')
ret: 32.0 mm
